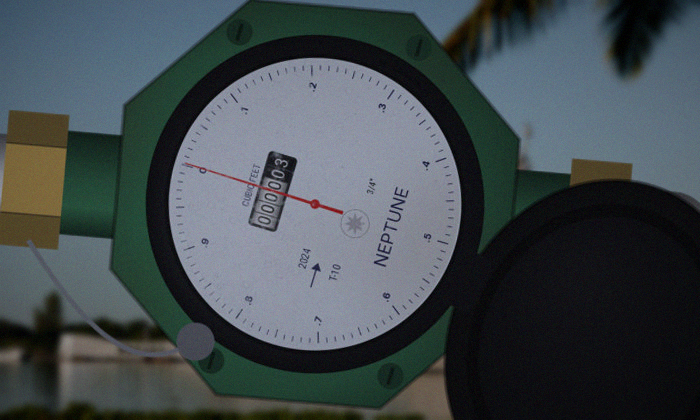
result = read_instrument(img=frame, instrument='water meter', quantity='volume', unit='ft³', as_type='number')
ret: 3.00 ft³
